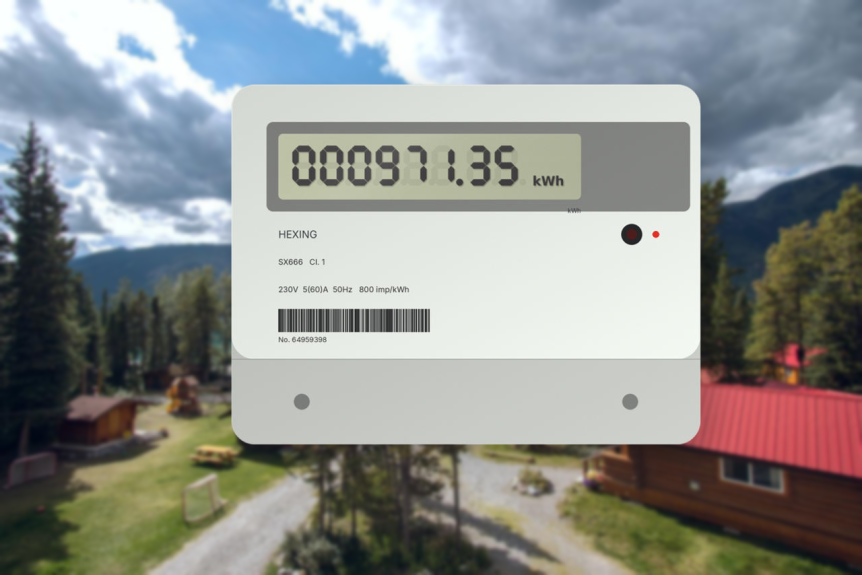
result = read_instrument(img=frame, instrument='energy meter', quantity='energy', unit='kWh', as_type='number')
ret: 971.35 kWh
